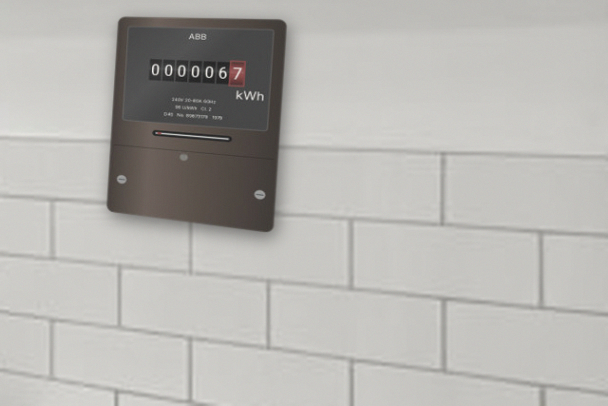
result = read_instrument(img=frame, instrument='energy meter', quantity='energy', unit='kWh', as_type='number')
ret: 6.7 kWh
